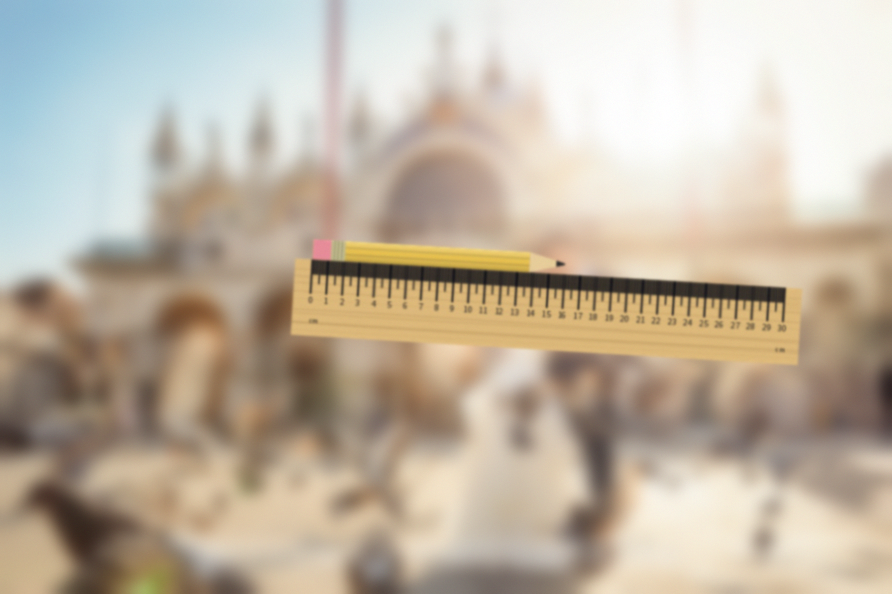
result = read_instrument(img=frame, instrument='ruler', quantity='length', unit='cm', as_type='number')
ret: 16 cm
